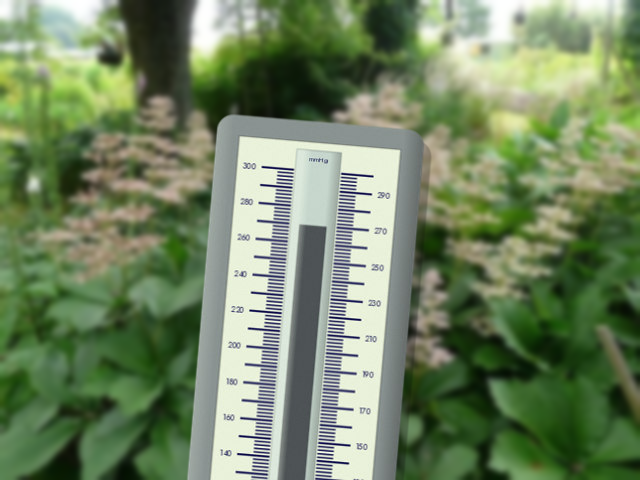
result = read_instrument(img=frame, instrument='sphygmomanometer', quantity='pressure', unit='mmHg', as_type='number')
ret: 270 mmHg
